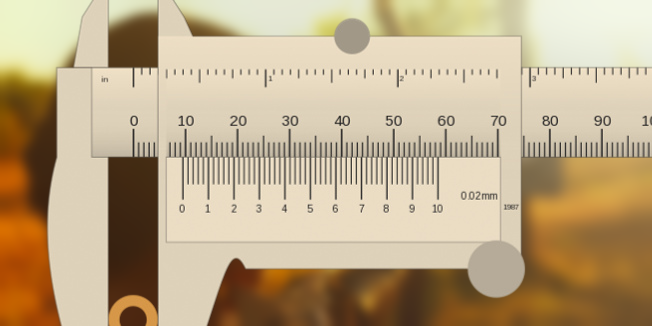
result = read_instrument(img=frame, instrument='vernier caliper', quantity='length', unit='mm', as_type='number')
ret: 9.5 mm
